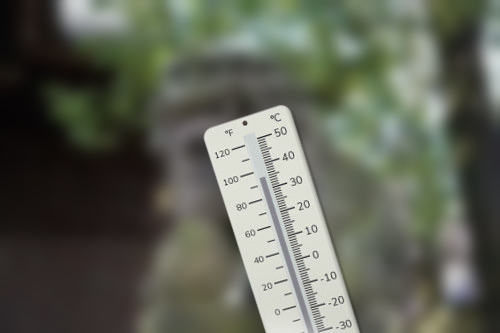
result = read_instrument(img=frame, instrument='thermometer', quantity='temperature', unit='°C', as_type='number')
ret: 35 °C
